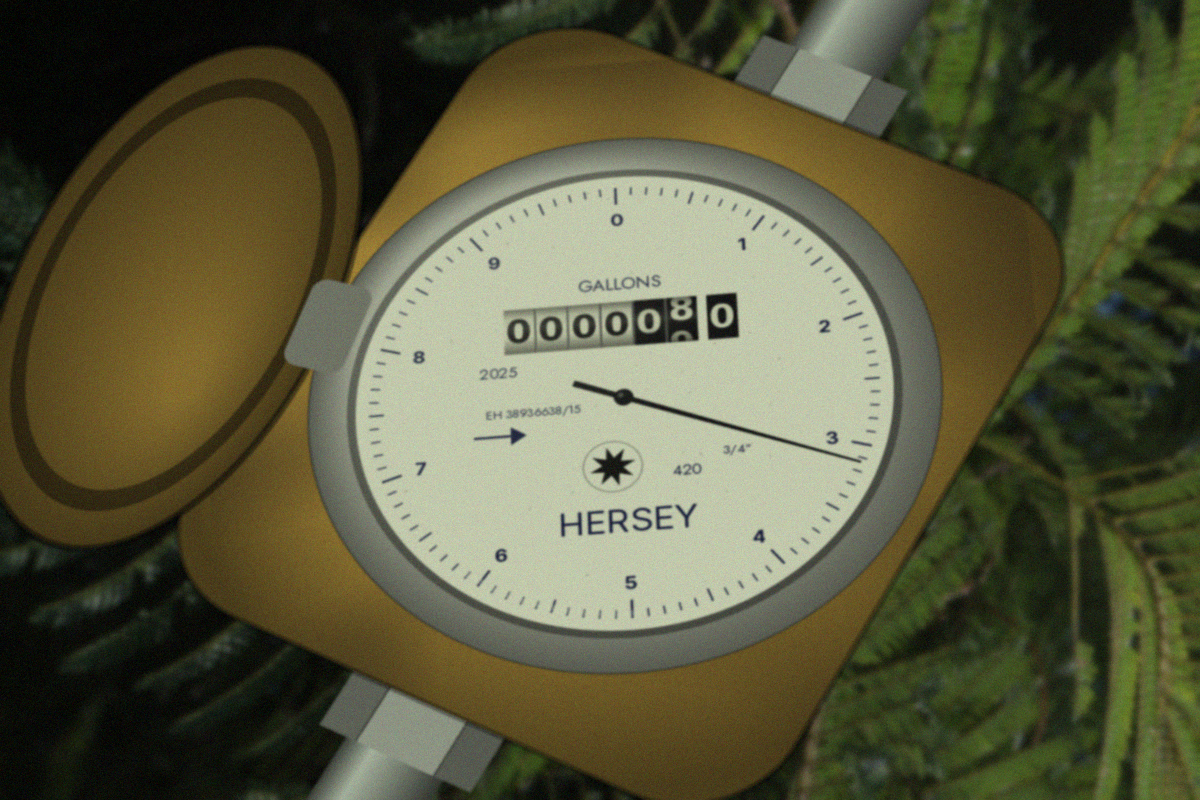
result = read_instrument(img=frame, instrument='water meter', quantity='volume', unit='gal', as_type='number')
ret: 83.1 gal
